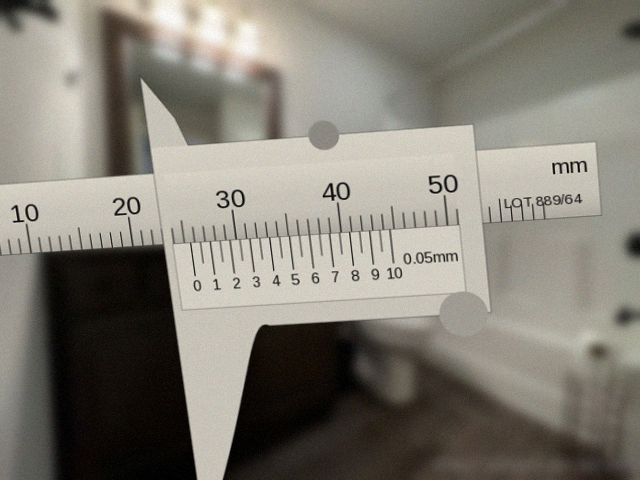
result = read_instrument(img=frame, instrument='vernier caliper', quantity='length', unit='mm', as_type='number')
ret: 25.6 mm
